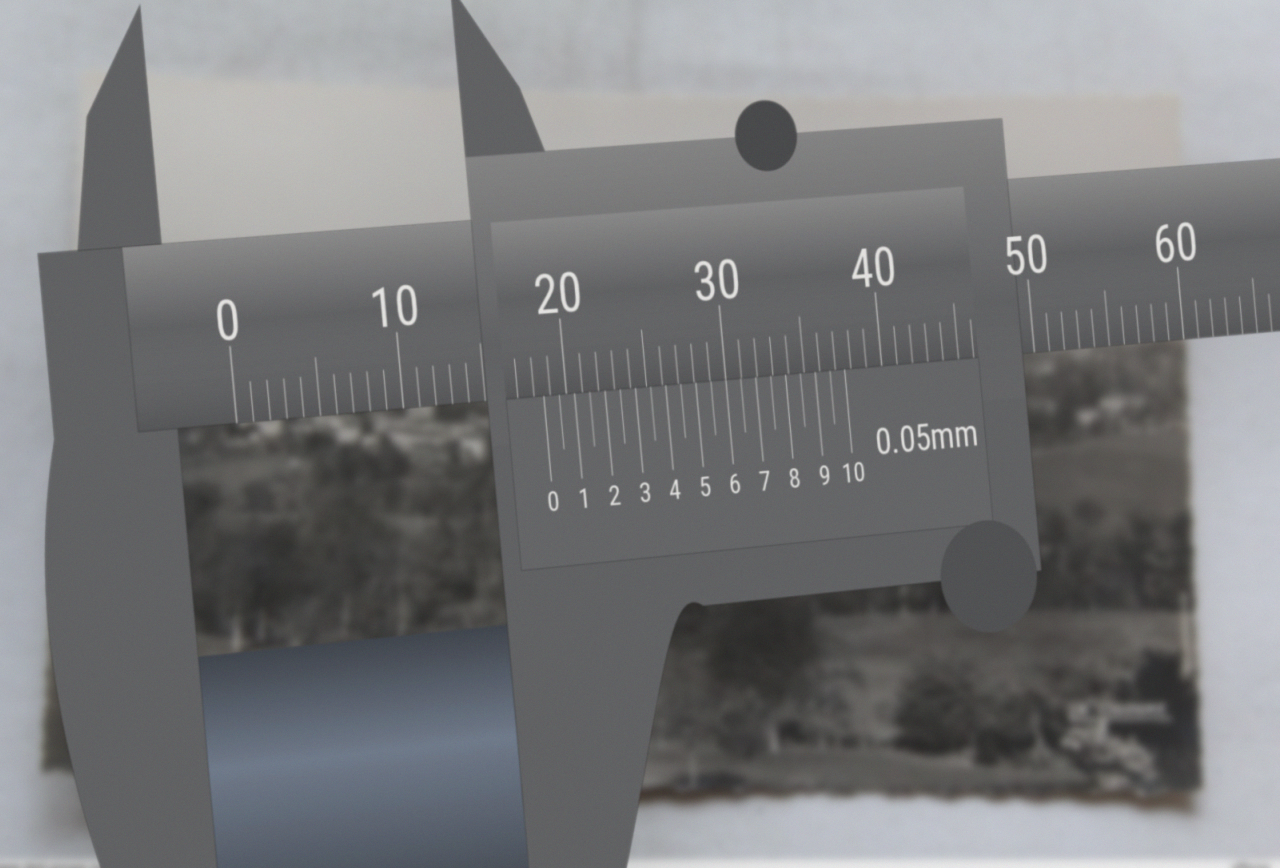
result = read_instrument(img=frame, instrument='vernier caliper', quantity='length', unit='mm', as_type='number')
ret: 18.6 mm
